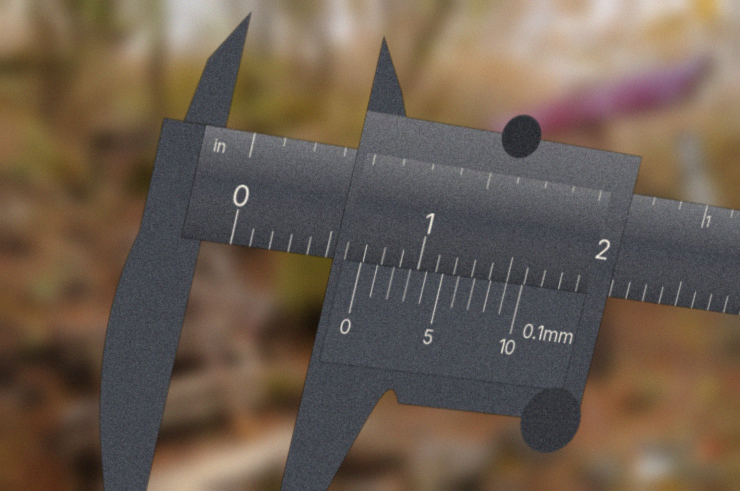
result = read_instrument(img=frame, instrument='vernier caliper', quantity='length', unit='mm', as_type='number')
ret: 6.9 mm
